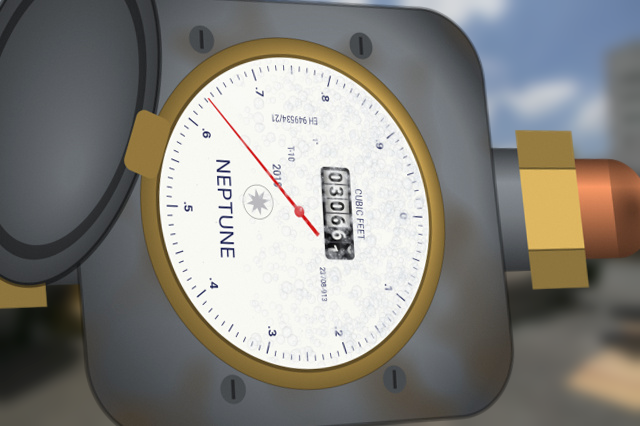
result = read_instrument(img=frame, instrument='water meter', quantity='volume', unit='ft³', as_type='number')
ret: 30660.63 ft³
